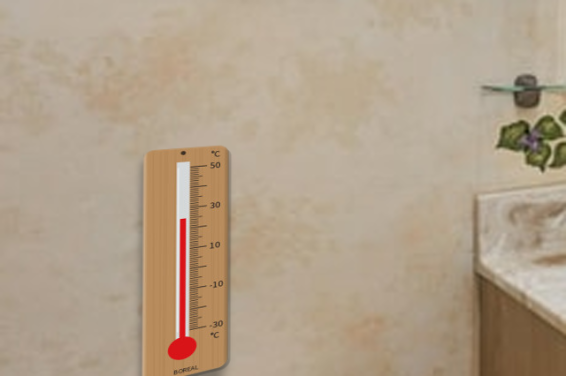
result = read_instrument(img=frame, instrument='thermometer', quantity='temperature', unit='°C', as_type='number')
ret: 25 °C
